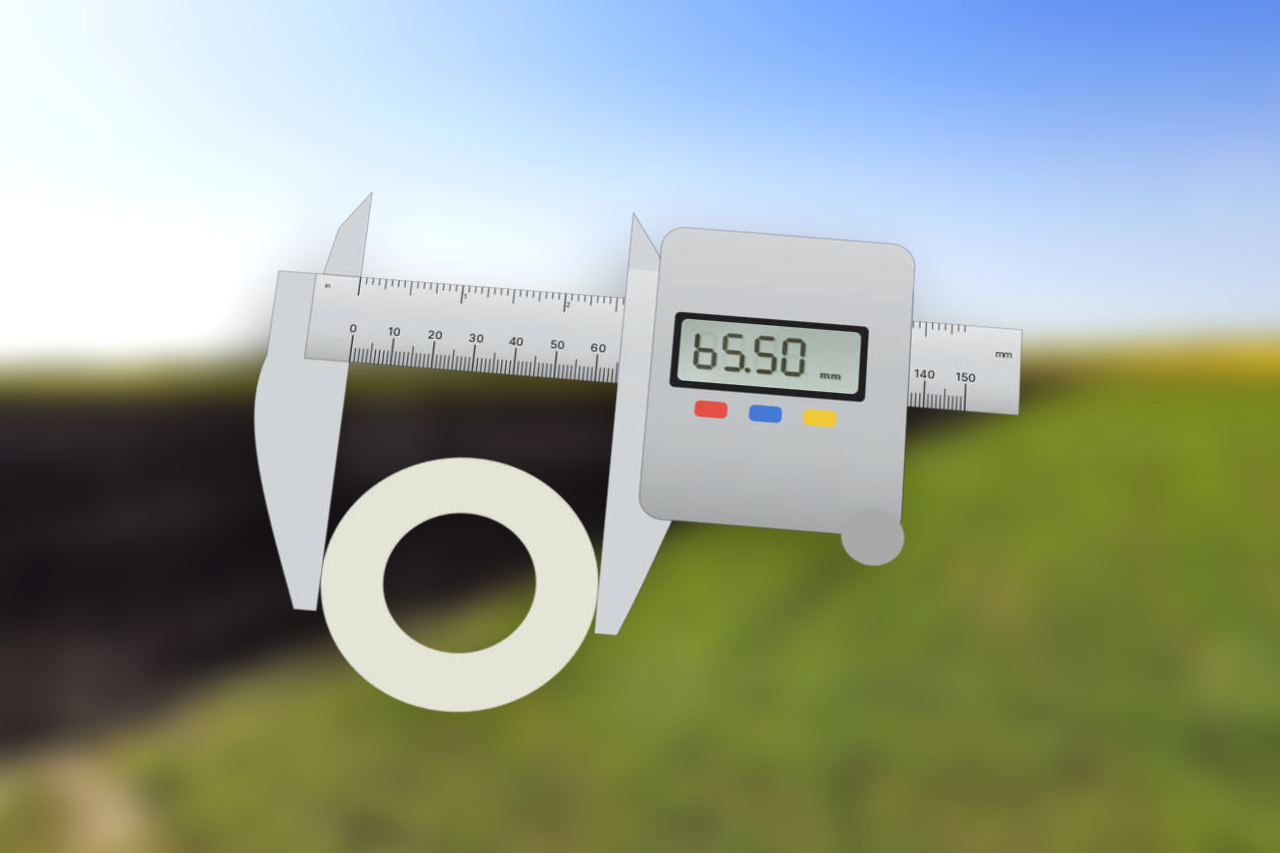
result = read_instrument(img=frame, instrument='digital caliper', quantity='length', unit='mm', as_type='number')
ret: 65.50 mm
